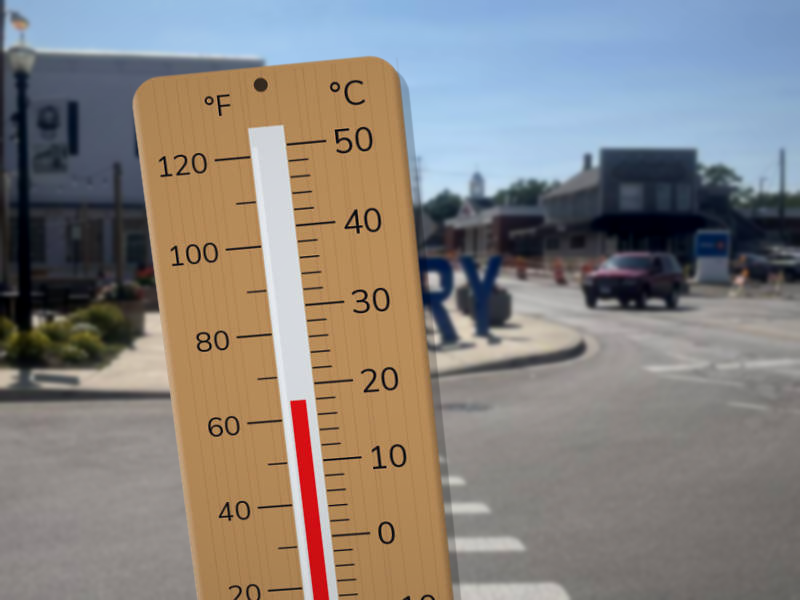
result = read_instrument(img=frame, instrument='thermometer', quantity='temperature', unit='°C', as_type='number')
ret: 18 °C
